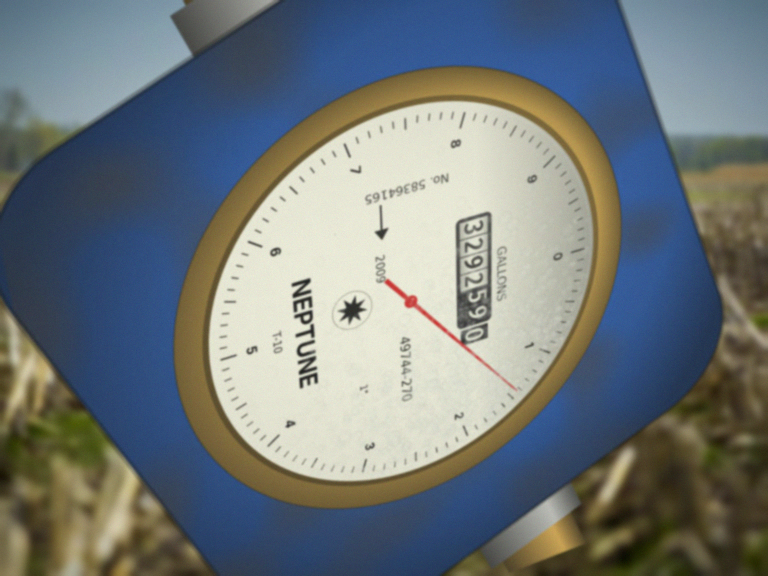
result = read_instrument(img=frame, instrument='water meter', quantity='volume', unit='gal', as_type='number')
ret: 3292591.4 gal
